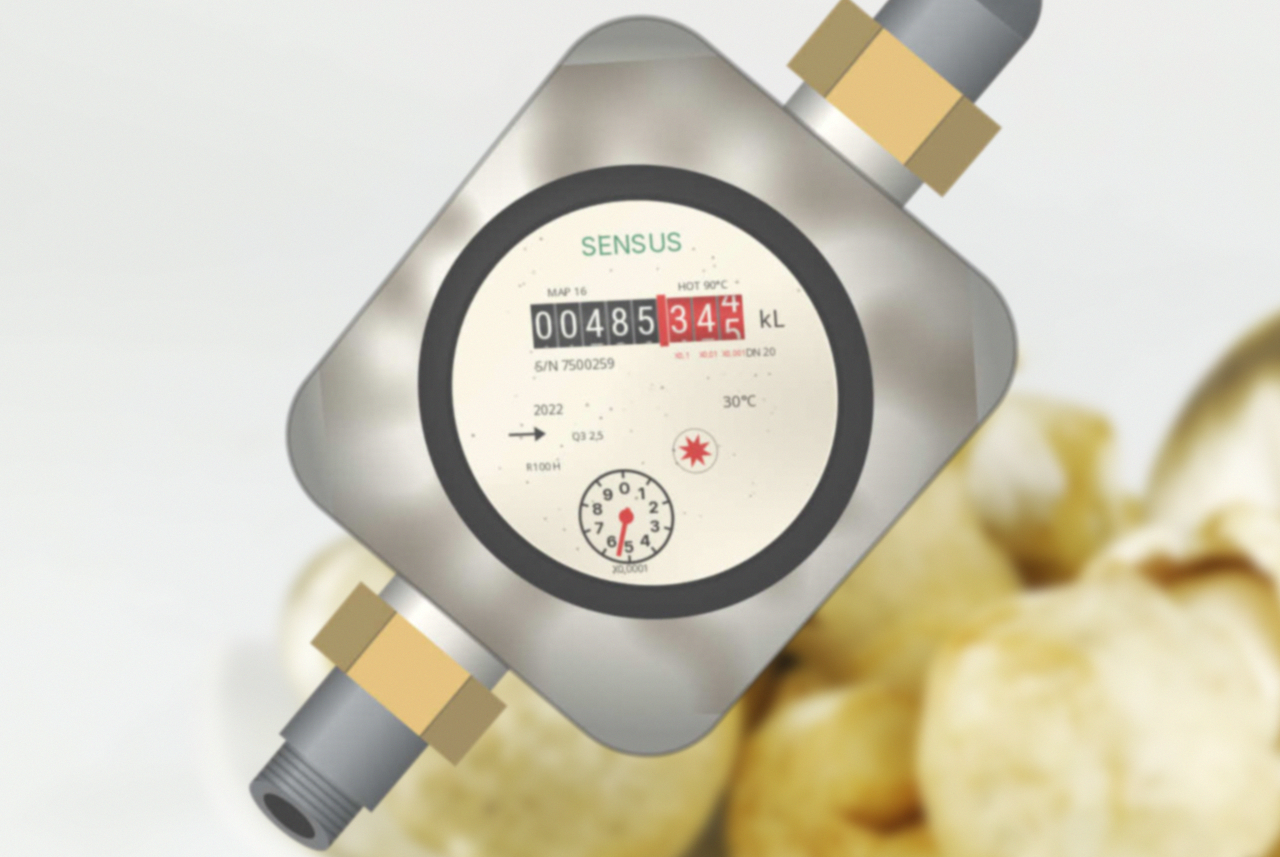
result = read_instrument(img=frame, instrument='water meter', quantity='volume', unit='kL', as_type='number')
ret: 485.3445 kL
